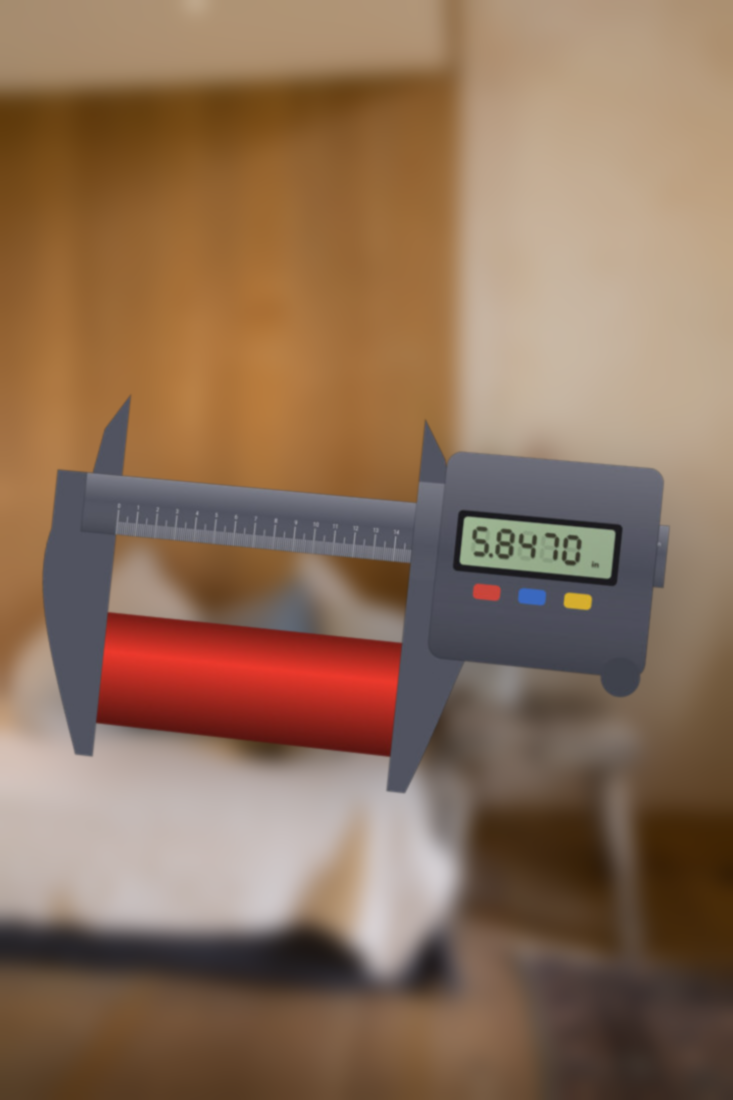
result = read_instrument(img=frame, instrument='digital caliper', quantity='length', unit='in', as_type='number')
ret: 5.8470 in
